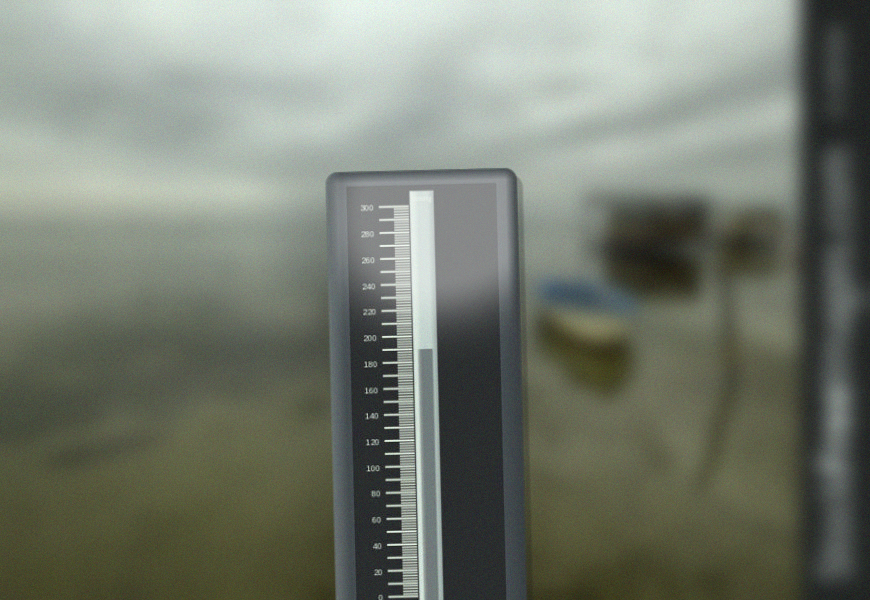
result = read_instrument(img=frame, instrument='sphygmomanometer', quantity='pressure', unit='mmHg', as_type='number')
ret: 190 mmHg
